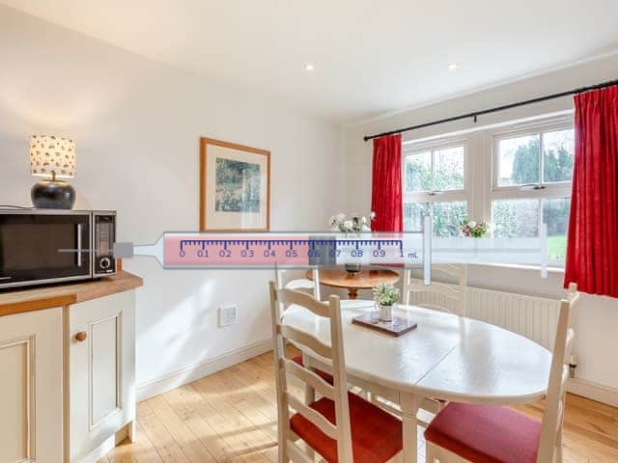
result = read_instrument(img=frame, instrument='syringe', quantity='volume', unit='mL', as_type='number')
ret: 0.58 mL
